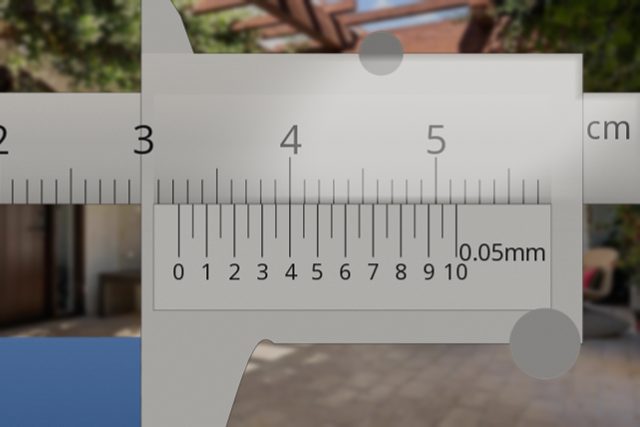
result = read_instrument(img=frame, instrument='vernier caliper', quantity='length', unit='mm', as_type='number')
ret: 32.4 mm
